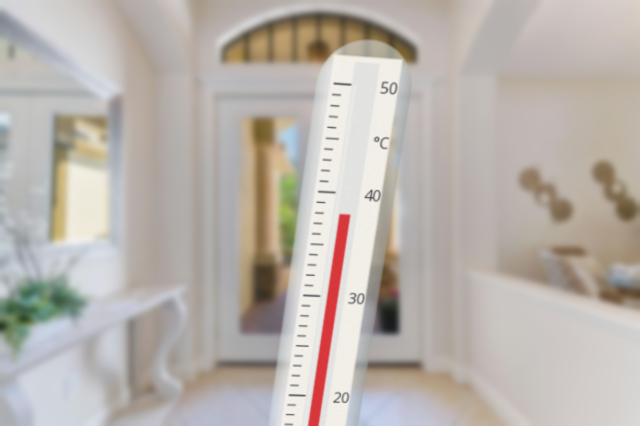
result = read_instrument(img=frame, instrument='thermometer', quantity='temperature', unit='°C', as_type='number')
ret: 38 °C
